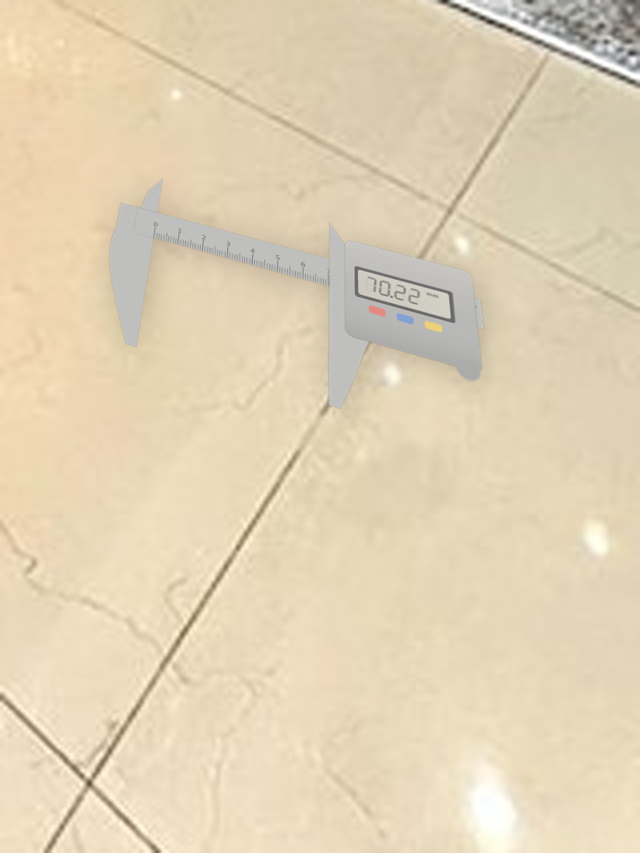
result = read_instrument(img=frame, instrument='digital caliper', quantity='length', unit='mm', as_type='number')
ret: 70.22 mm
